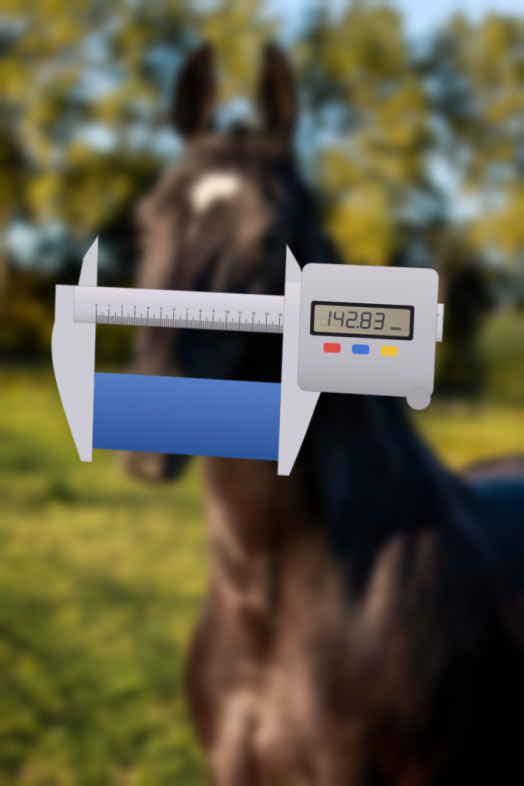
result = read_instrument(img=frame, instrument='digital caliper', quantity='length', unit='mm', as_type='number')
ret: 142.83 mm
